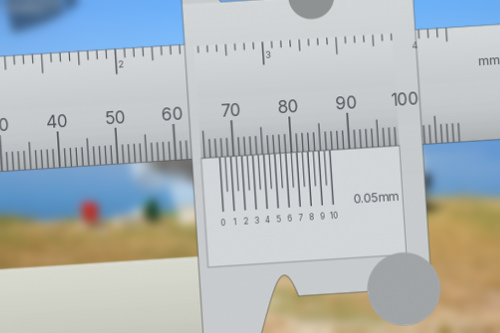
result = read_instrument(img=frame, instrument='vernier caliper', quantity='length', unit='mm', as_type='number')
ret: 67.6 mm
